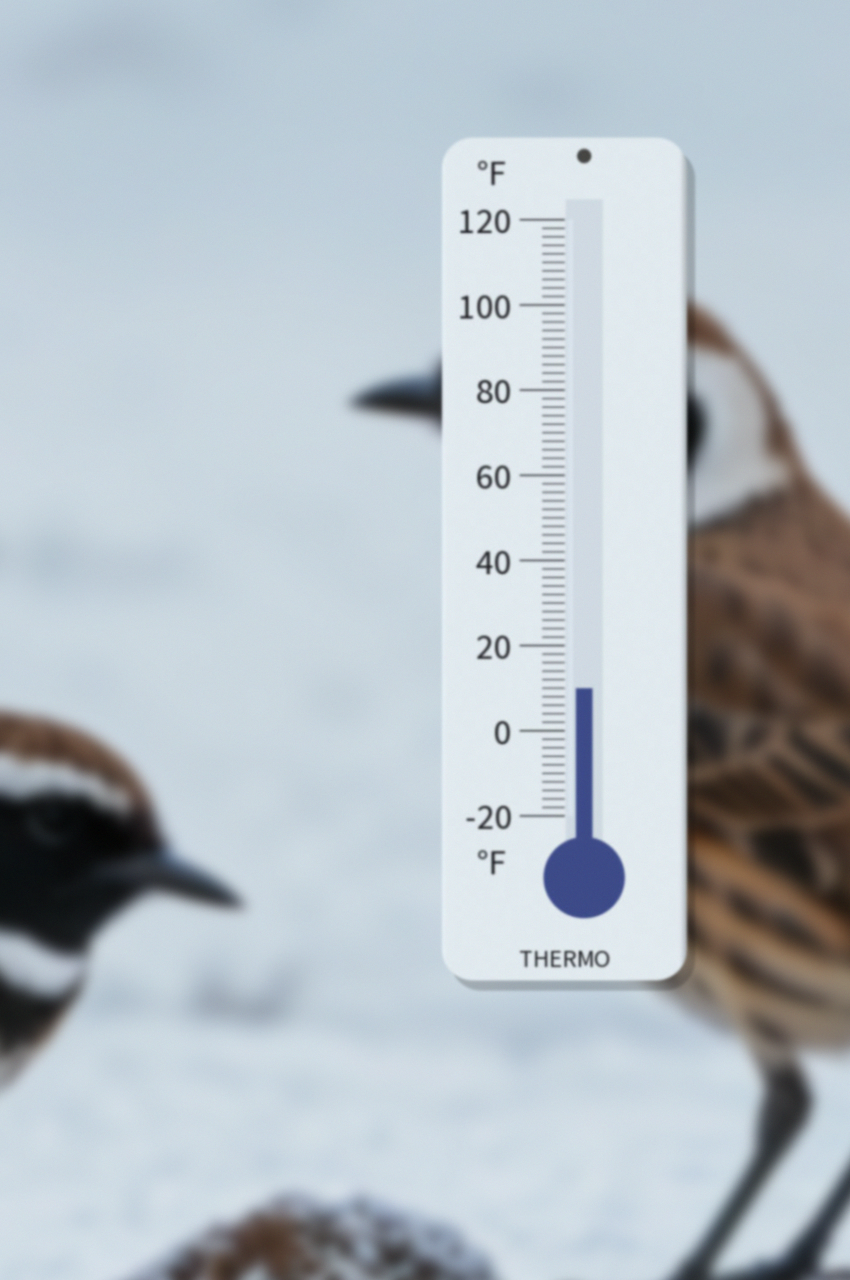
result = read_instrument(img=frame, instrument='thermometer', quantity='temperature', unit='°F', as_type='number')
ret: 10 °F
